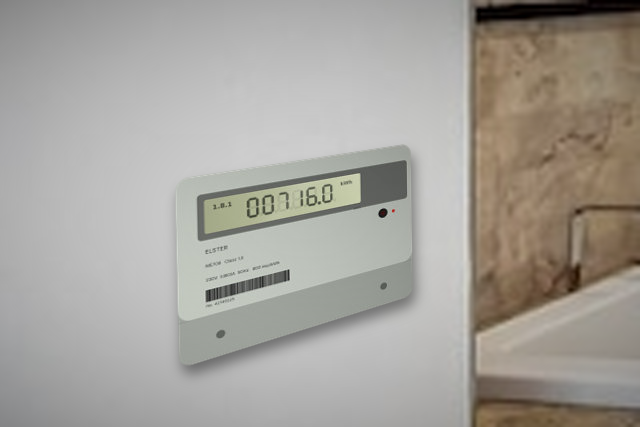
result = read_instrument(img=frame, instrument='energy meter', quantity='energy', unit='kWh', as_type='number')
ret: 716.0 kWh
